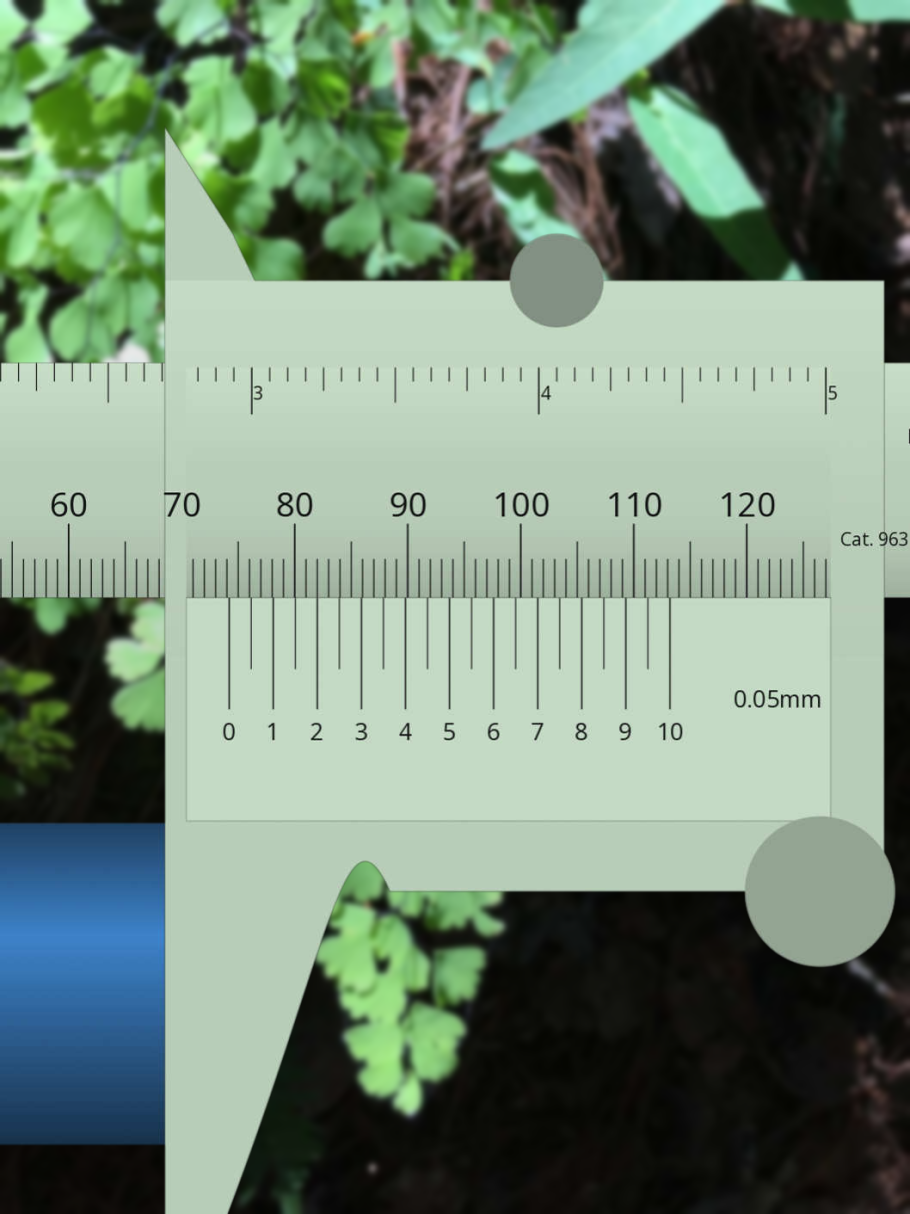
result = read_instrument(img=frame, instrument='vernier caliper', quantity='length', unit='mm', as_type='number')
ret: 74.2 mm
